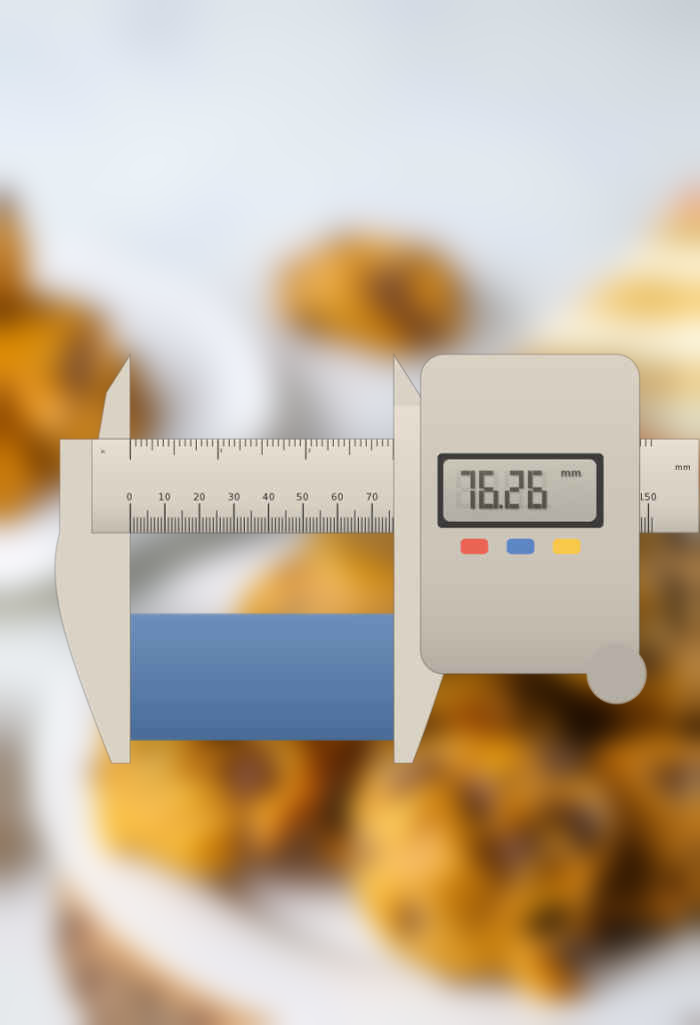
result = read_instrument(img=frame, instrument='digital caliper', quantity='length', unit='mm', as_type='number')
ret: 76.26 mm
